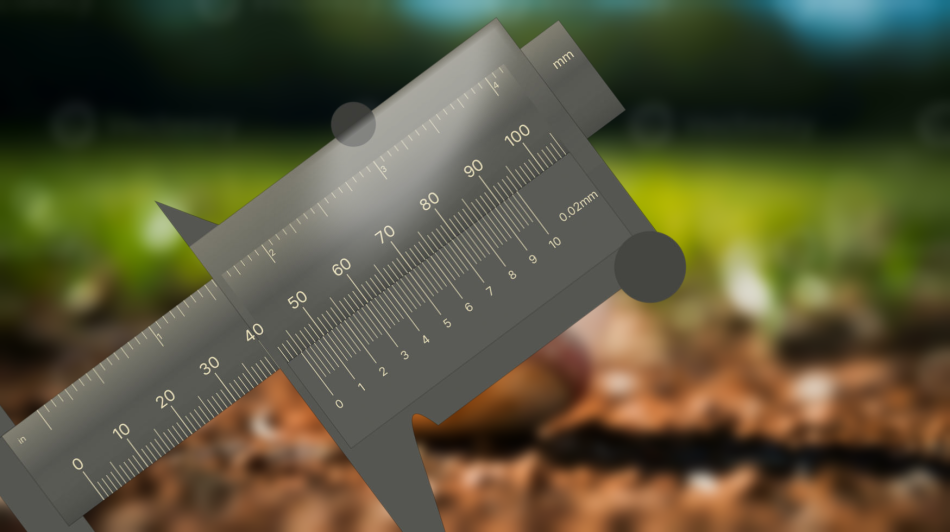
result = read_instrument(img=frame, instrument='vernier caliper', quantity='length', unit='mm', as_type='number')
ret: 44.8 mm
